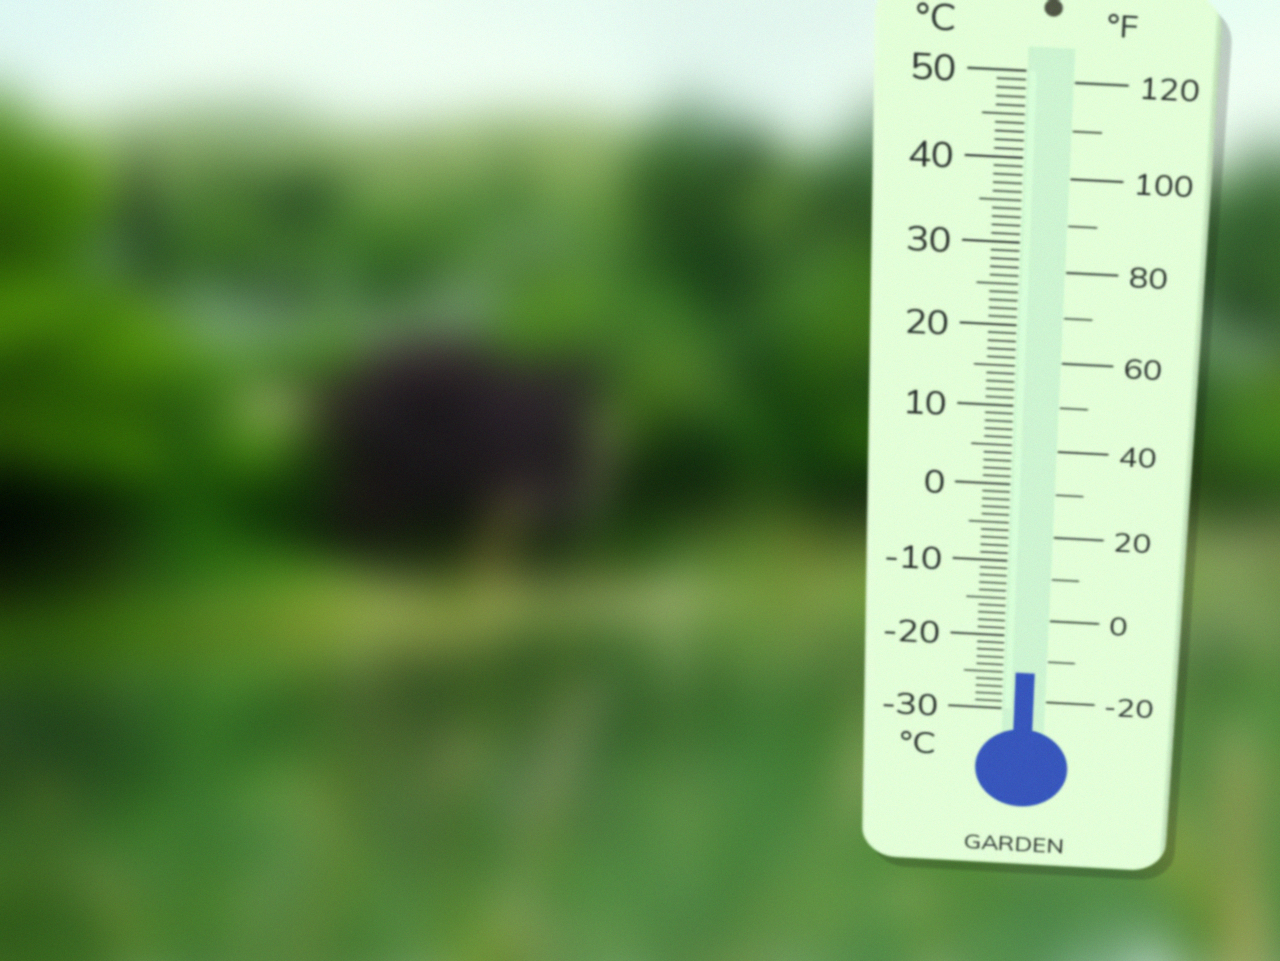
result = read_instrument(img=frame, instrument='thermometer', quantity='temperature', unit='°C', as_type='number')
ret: -25 °C
